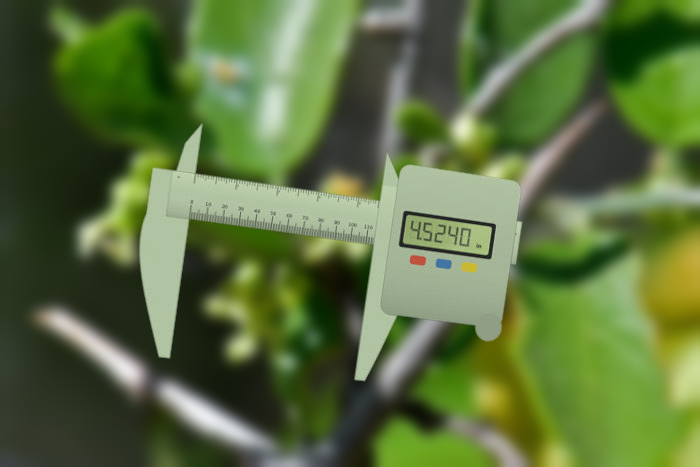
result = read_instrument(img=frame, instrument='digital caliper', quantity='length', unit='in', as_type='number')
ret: 4.5240 in
